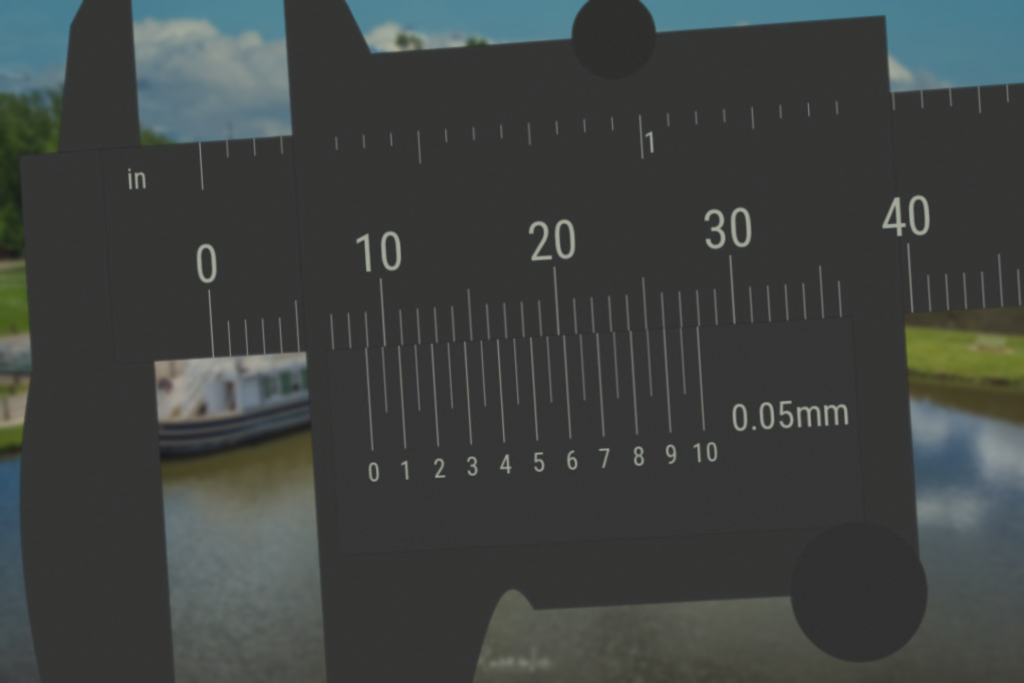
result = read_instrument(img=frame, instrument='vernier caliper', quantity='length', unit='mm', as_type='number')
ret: 8.9 mm
